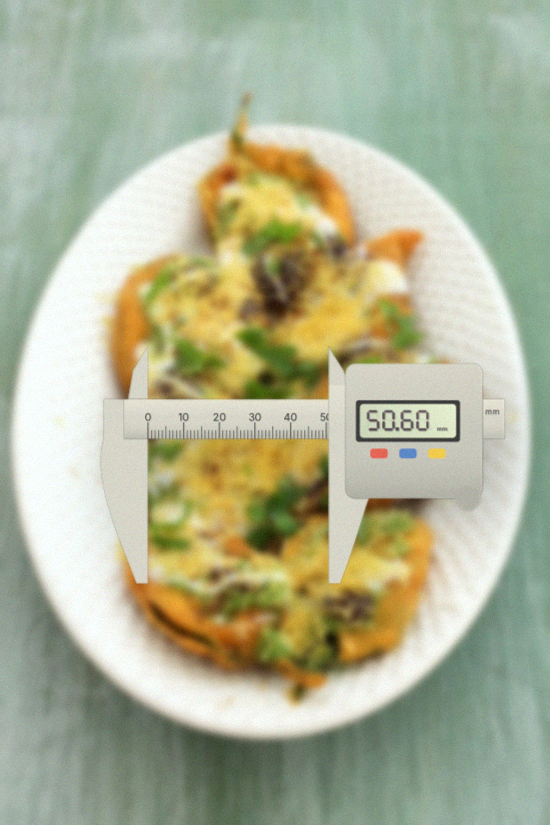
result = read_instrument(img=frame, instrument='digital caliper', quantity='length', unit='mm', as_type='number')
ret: 50.60 mm
